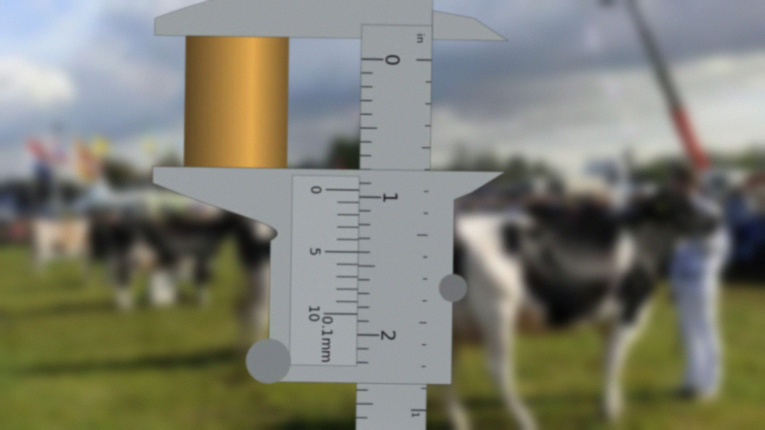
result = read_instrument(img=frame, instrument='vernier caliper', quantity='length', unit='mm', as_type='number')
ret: 9.5 mm
